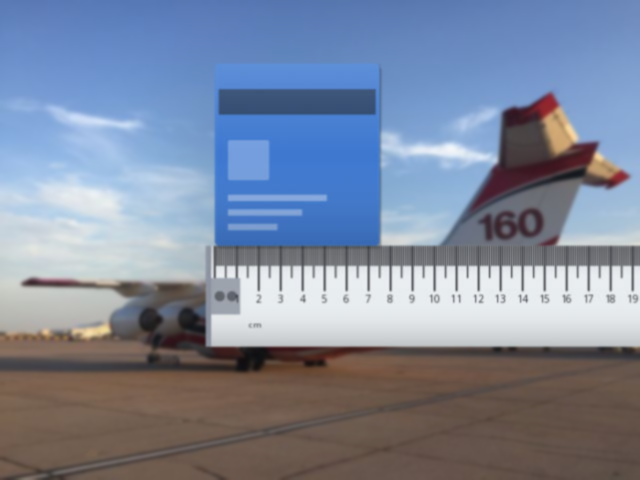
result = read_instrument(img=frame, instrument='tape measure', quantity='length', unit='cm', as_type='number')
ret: 7.5 cm
